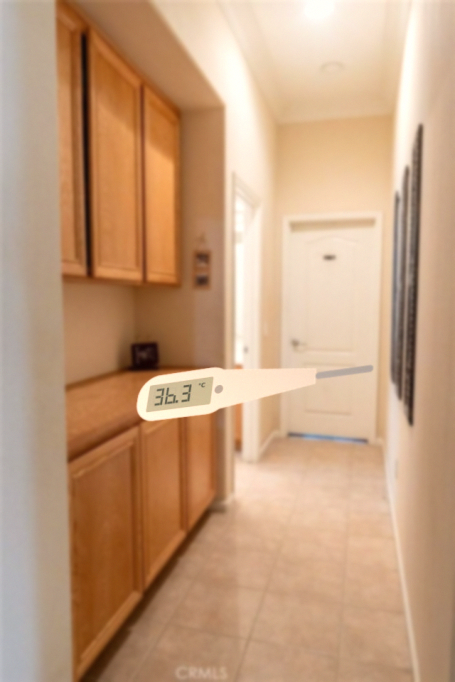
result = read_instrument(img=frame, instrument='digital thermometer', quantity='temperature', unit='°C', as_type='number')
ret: 36.3 °C
